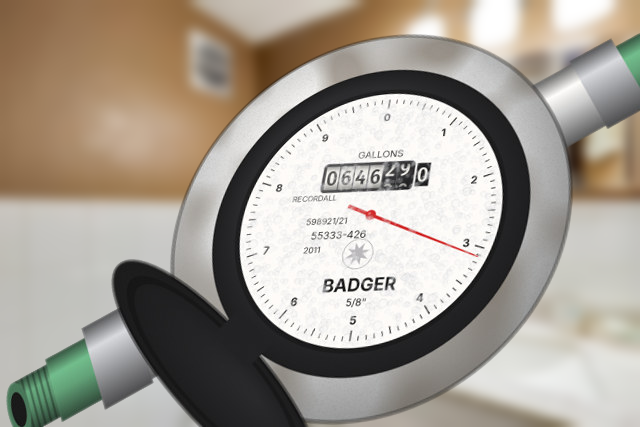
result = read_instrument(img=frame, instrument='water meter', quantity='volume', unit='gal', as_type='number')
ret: 646293.1 gal
